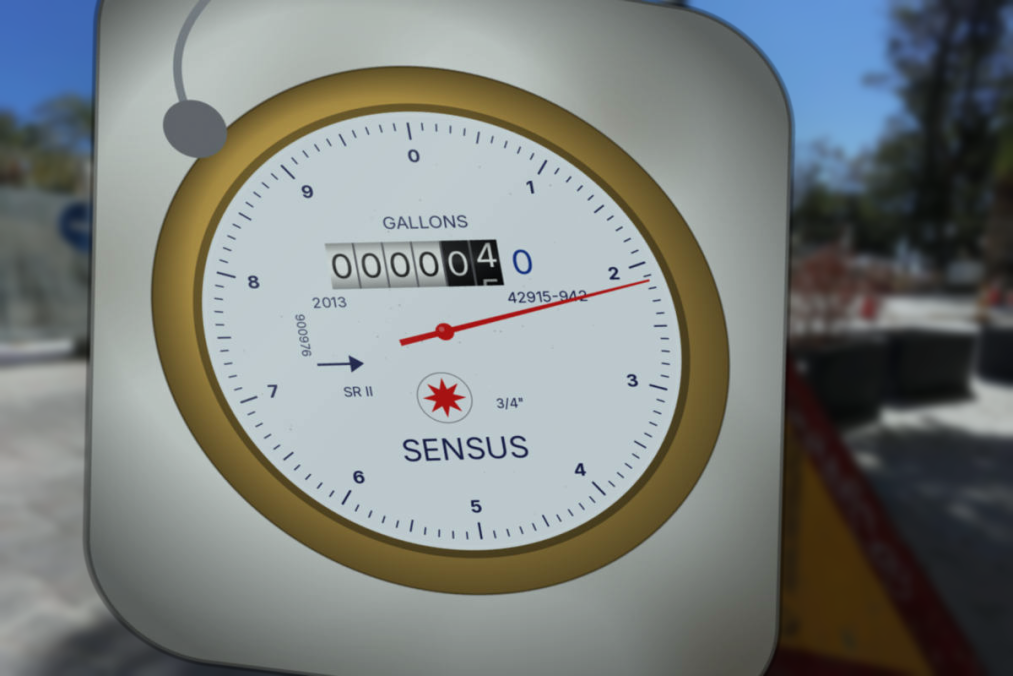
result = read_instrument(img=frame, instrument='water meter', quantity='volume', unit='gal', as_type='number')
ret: 42.1 gal
